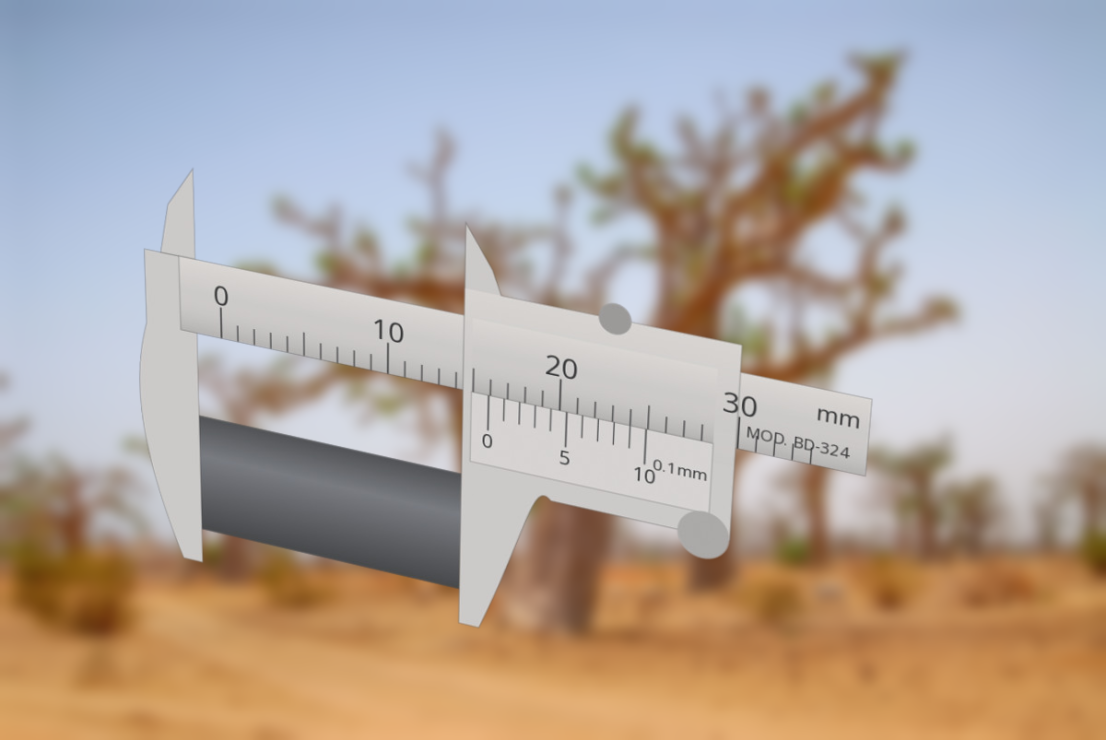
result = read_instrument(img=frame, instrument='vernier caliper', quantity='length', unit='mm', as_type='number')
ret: 15.9 mm
